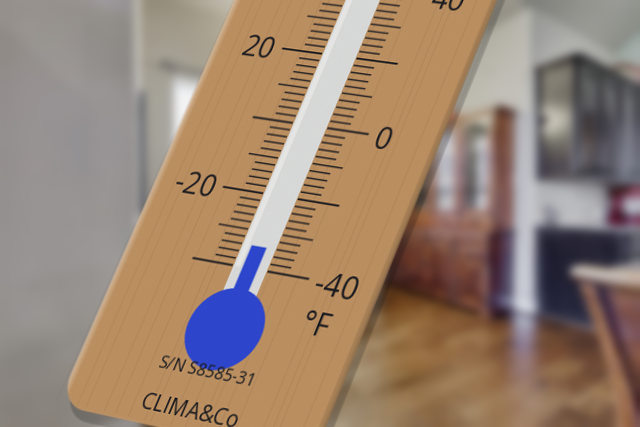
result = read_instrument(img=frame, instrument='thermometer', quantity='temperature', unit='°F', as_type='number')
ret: -34 °F
